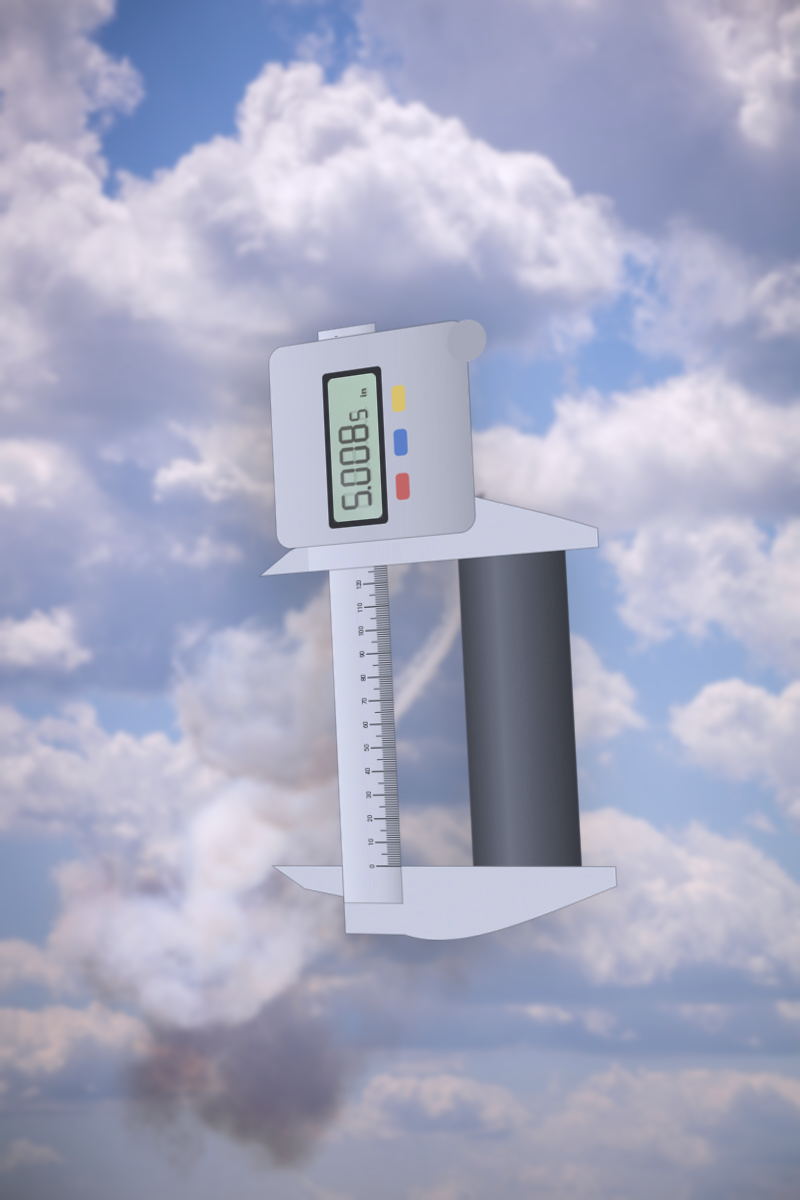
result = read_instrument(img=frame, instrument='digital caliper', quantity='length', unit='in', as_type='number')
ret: 5.0085 in
